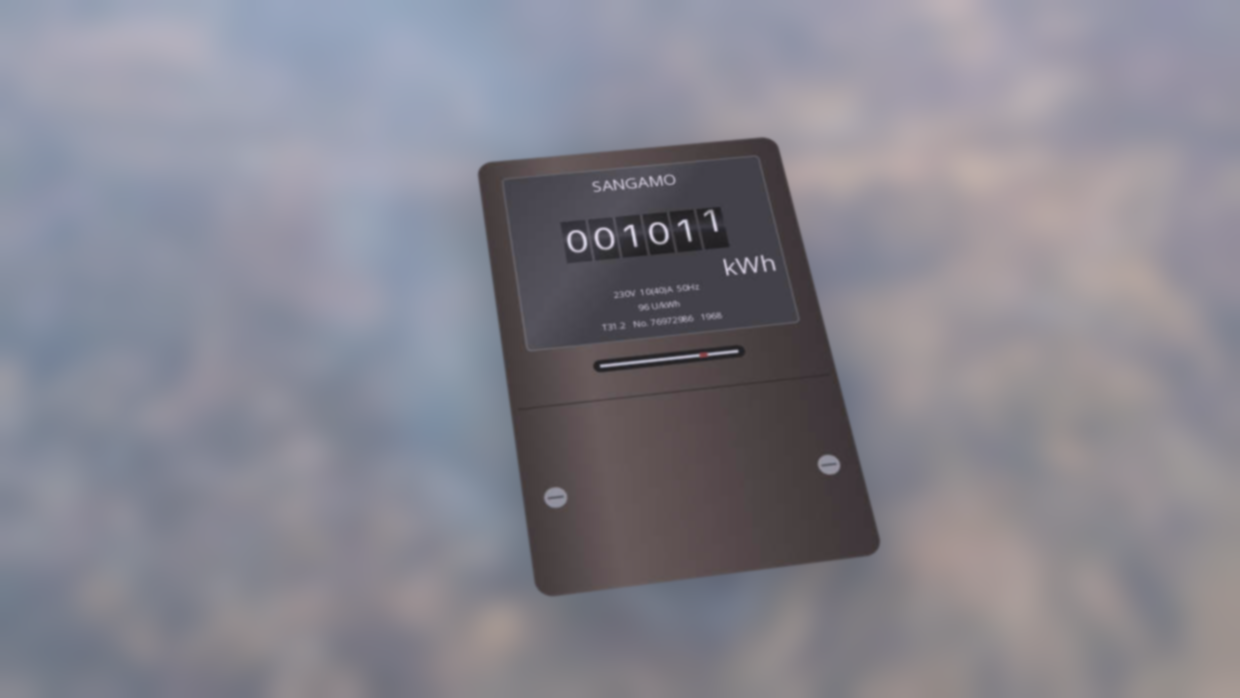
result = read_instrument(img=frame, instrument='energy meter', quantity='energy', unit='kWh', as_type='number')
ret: 1011 kWh
